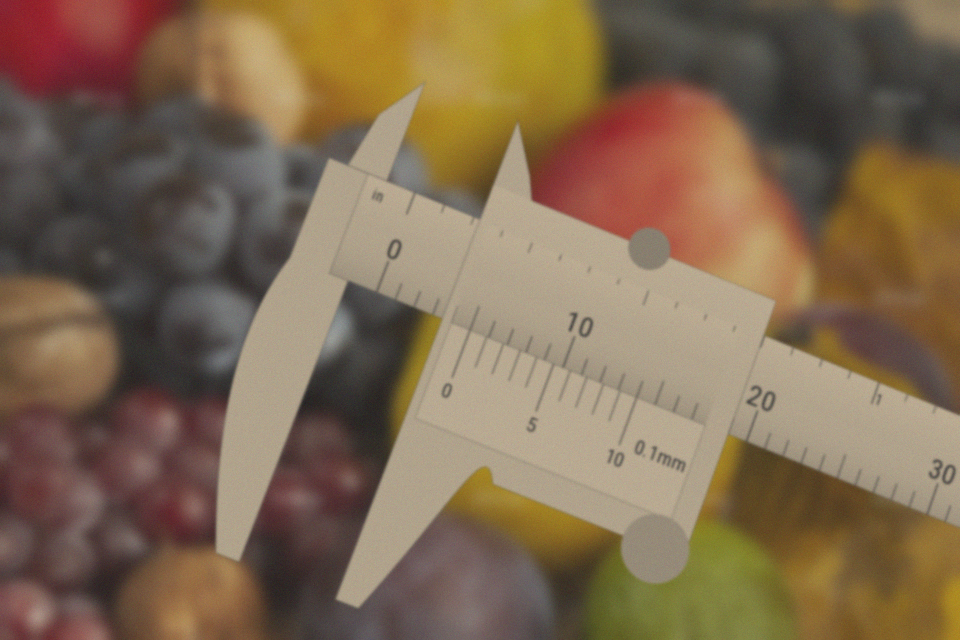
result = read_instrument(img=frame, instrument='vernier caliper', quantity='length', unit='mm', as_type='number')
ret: 5.0 mm
